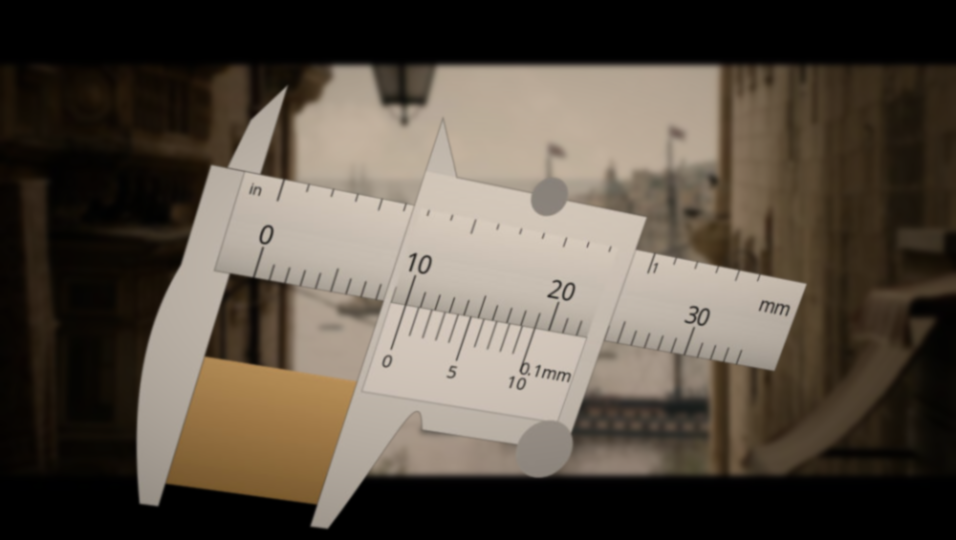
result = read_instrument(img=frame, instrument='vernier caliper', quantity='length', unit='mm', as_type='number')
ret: 10.0 mm
